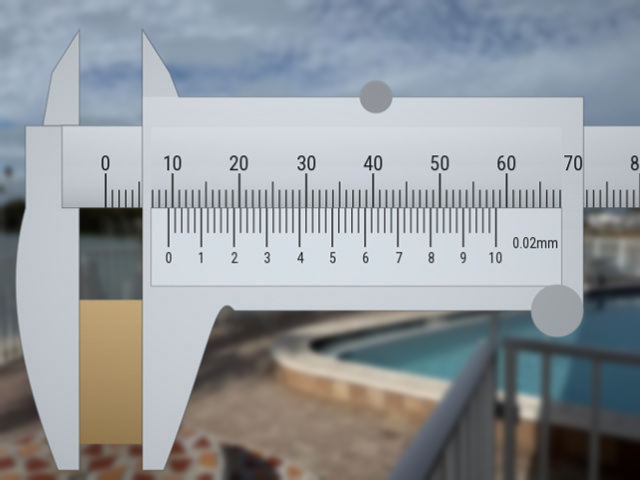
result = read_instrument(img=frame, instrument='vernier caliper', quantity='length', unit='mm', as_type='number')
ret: 9.4 mm
